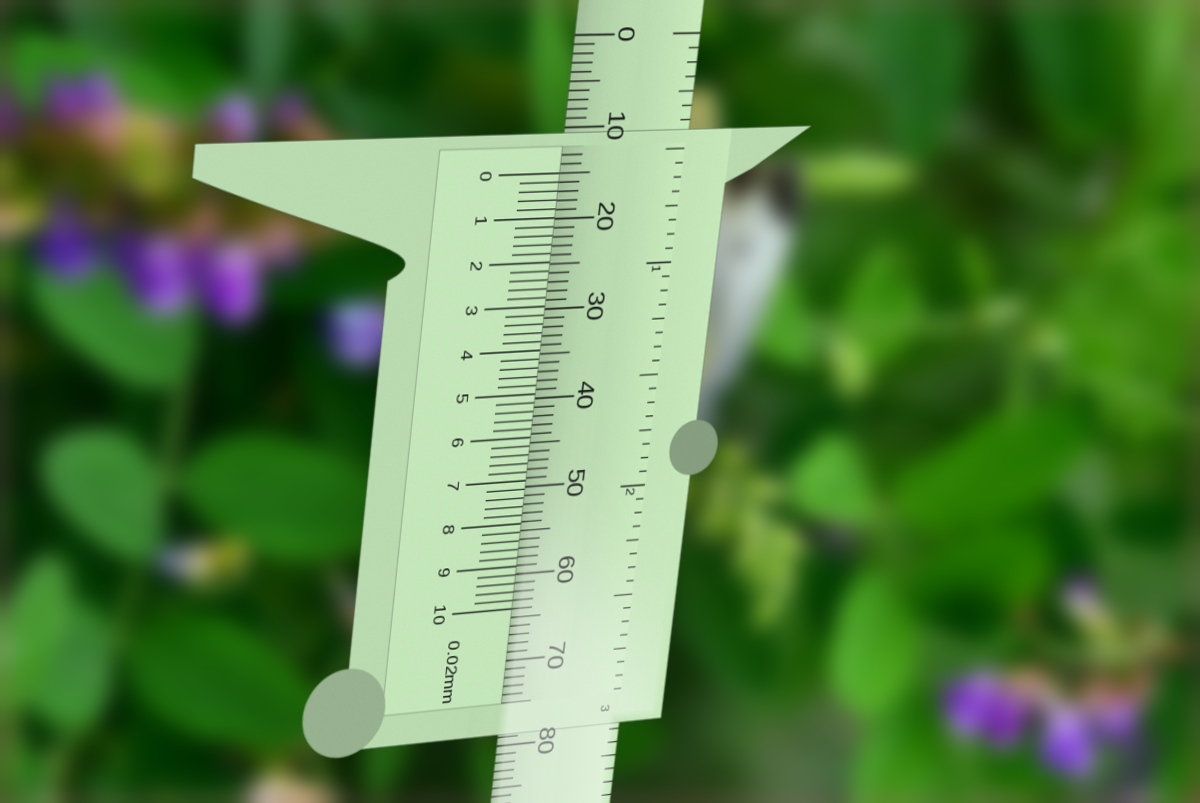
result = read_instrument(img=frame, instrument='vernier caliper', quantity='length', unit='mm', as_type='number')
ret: 15.0 mm
